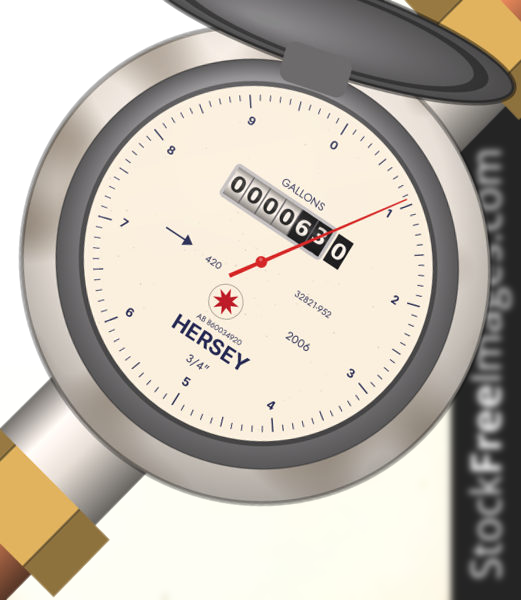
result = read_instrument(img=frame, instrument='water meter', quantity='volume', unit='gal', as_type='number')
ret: 630.9 gal
